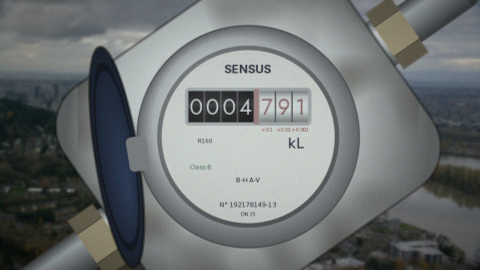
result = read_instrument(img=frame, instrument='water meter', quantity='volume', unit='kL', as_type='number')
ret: 4.791 kL
